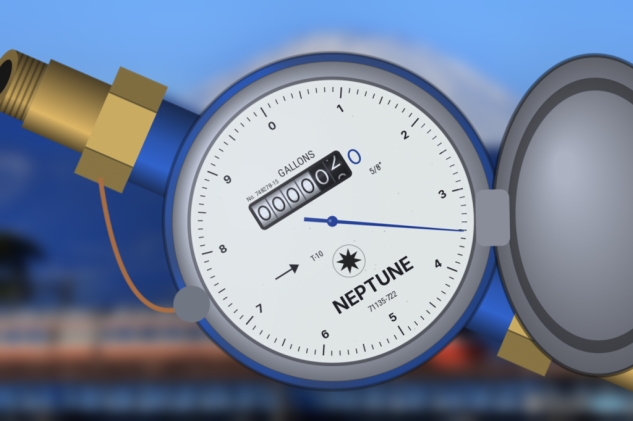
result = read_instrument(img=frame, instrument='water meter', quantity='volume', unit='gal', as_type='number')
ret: 23.5 gal
